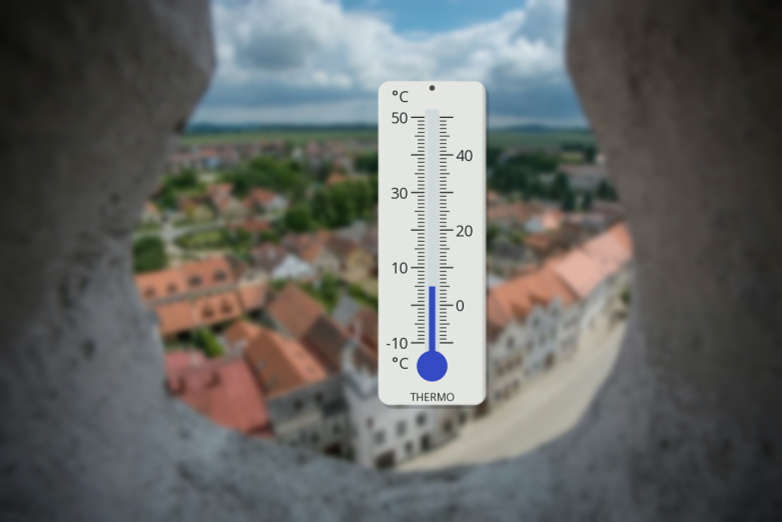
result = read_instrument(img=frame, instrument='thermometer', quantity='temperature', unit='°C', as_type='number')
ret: 5 °C
